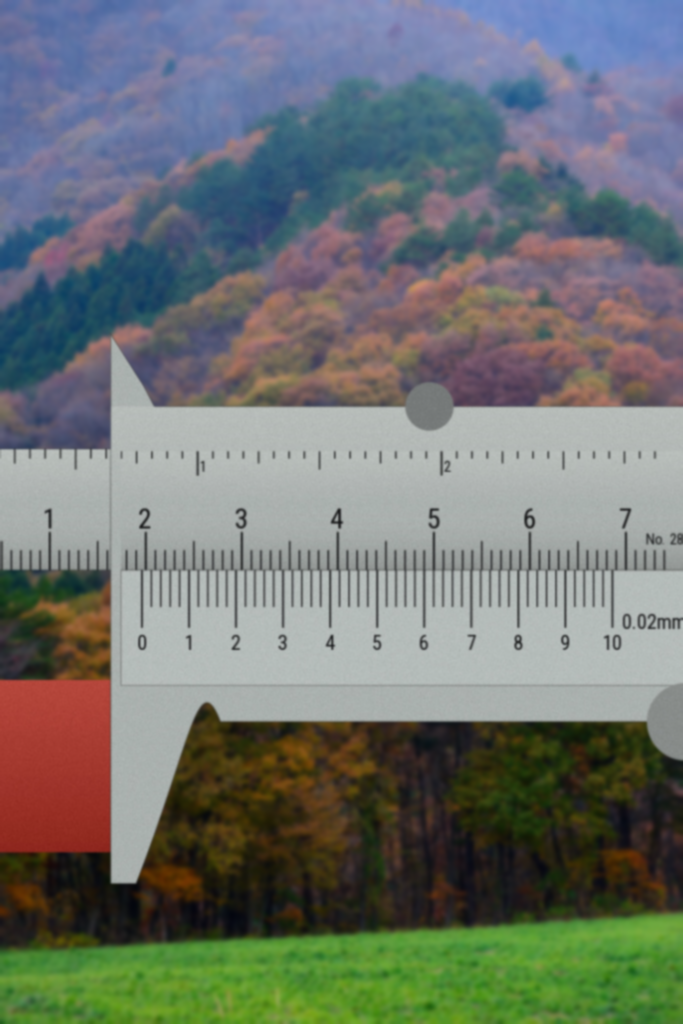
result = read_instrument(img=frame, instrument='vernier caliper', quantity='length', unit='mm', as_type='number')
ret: 19.6 mm
